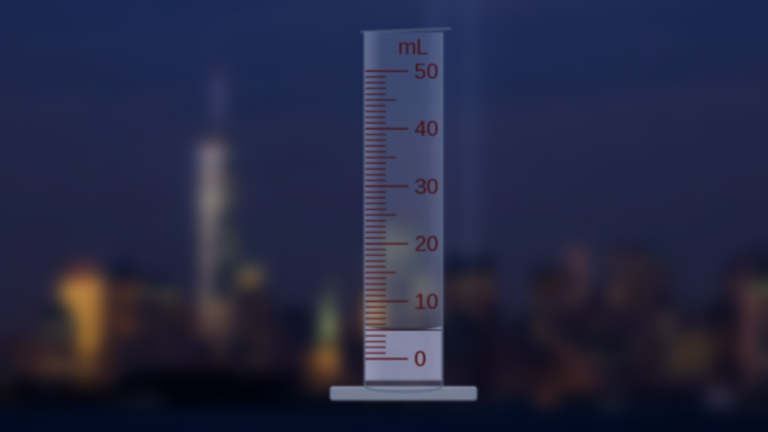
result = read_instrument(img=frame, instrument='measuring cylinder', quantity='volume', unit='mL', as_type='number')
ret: 5 mL
